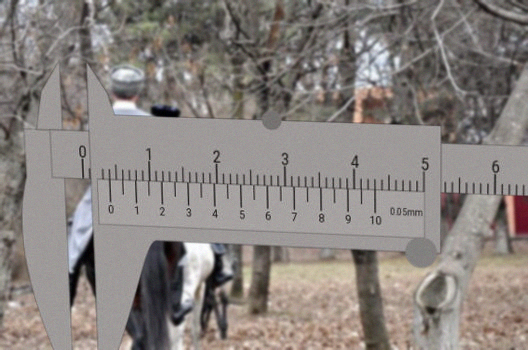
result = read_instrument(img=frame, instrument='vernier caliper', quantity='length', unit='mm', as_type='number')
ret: 4.0 mm
